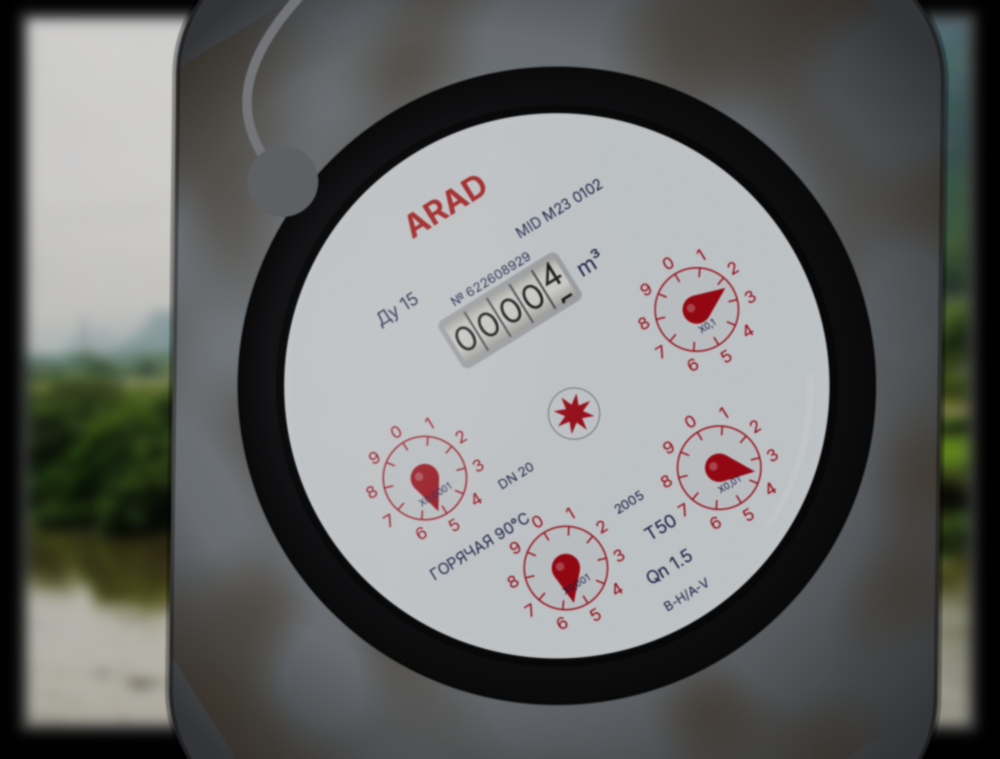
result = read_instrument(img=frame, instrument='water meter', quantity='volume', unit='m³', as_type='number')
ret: 4.2355 m³
